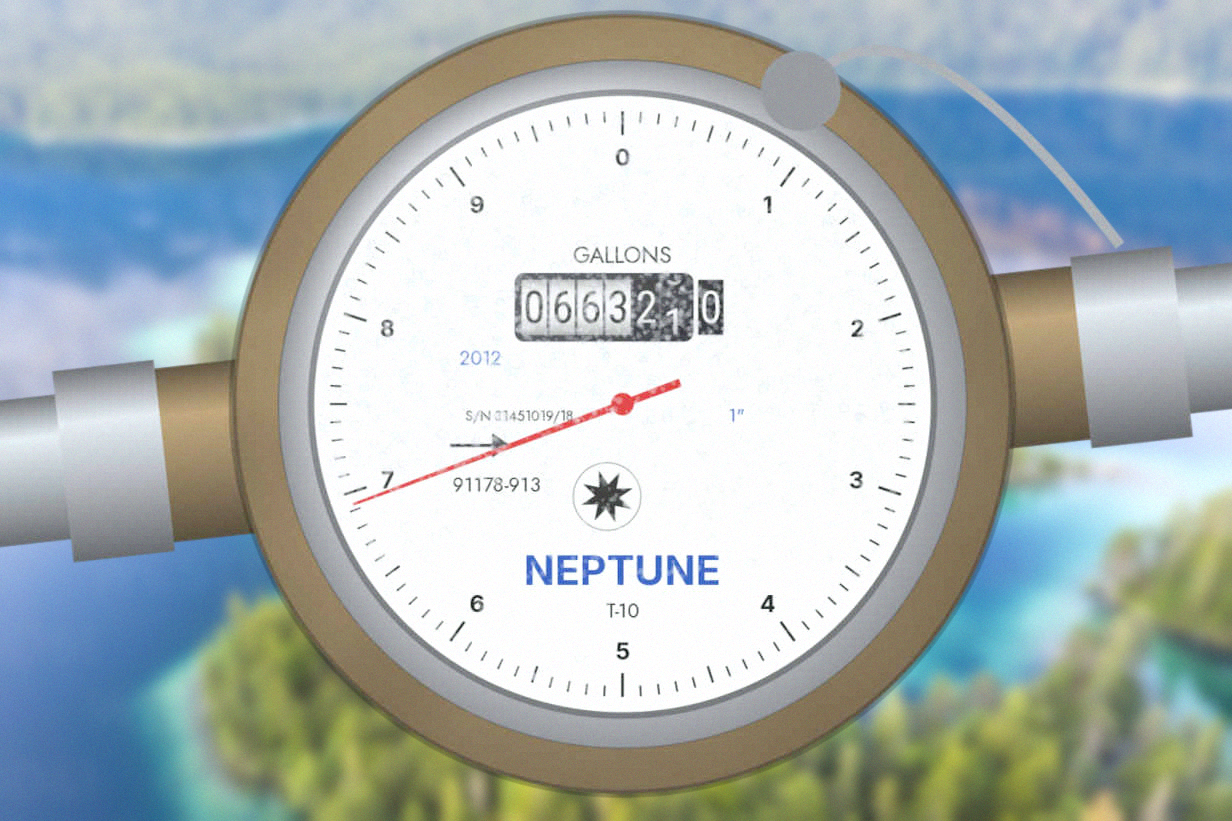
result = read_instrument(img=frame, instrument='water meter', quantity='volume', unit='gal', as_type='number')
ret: 663206.9 gal
